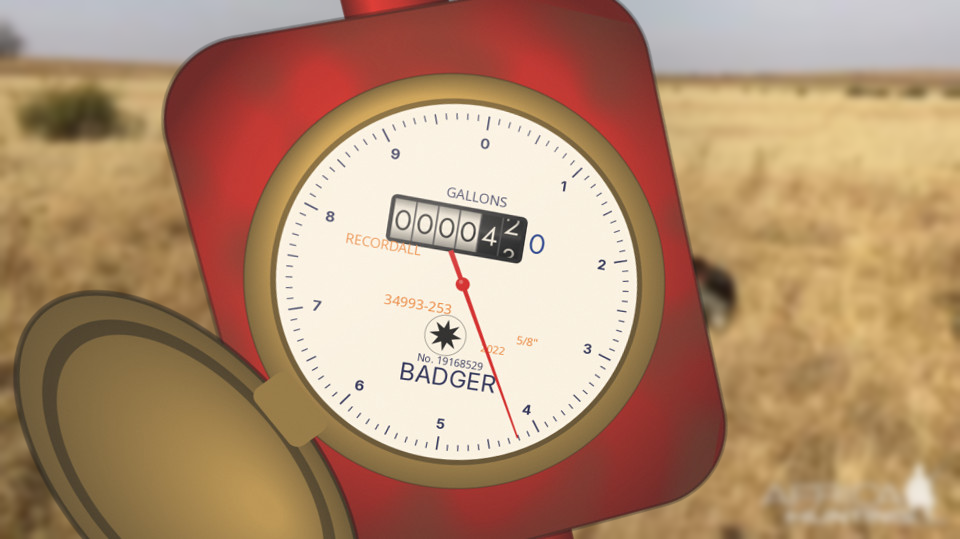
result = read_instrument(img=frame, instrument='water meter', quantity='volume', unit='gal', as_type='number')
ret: 424.2 gal
